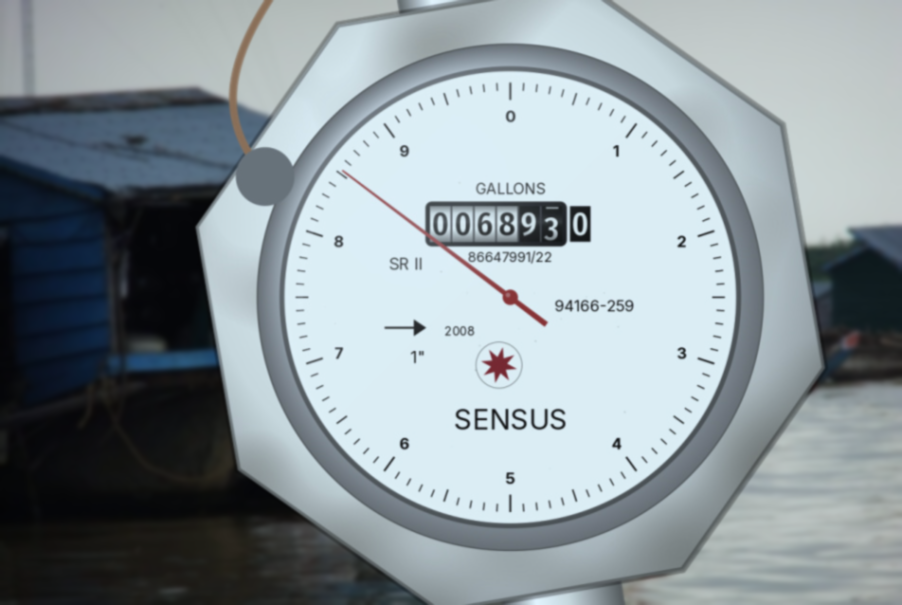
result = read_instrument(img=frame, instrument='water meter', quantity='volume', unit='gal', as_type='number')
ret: 68928.5 gal
